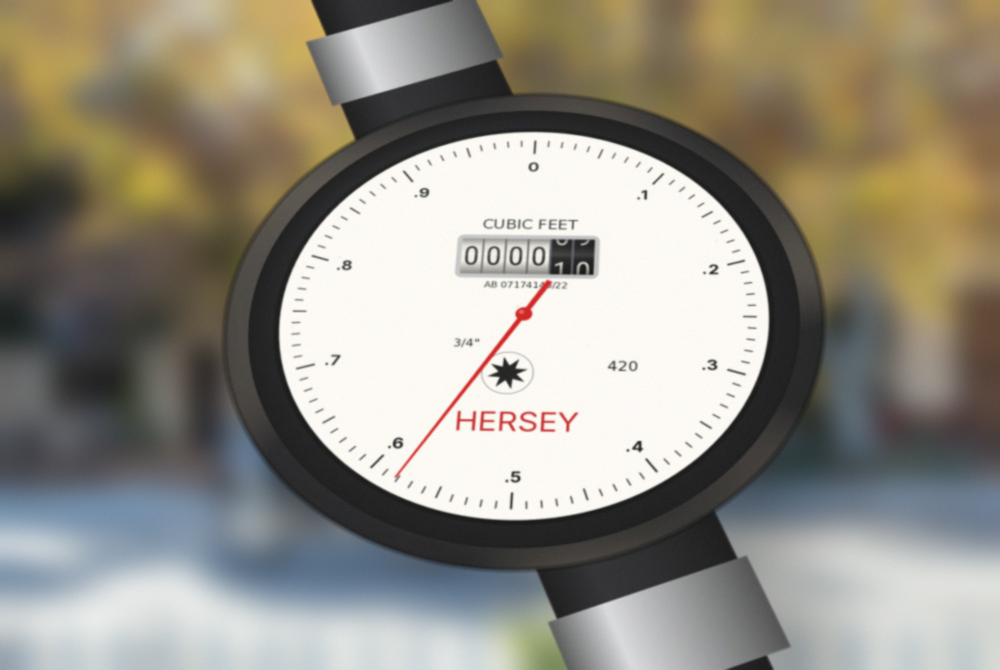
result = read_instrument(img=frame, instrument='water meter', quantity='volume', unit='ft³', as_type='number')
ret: 9.58 ft³
